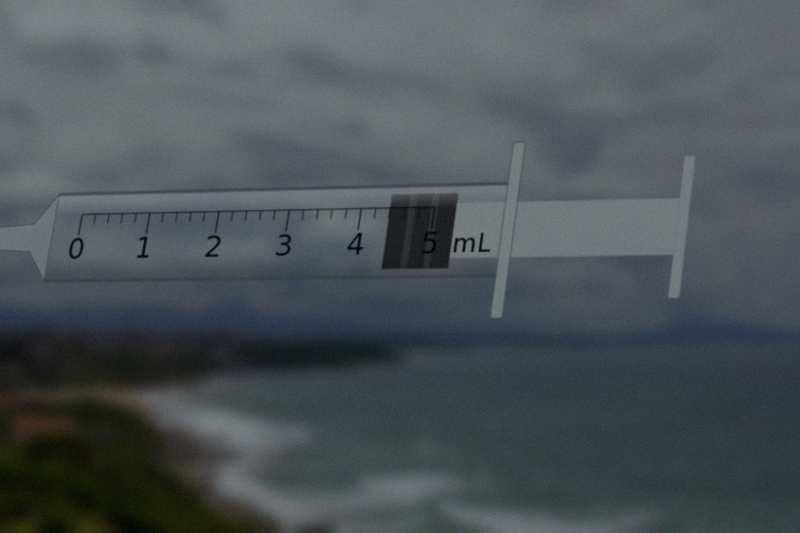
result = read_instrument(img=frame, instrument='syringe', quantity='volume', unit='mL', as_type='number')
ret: 4.4 mL
